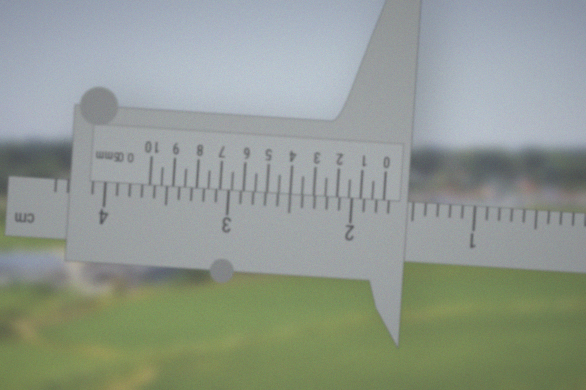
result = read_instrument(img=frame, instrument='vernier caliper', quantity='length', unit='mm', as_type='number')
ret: 17.4 mm
